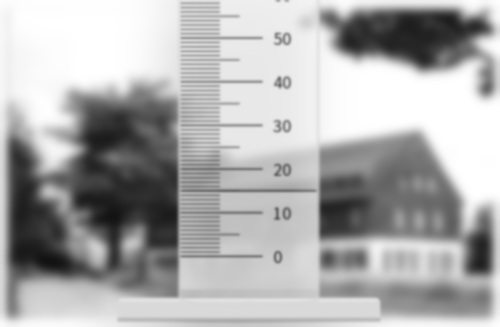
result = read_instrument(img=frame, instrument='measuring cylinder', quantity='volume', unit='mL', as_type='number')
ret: 15 mL
